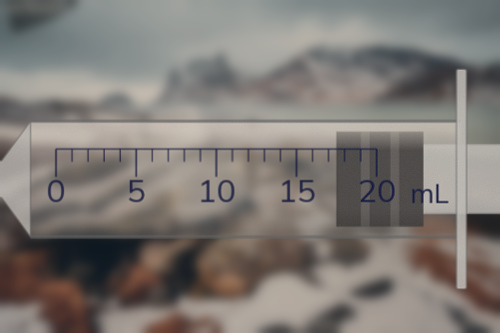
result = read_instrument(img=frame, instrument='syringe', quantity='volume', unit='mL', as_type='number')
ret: 17.5 mL
